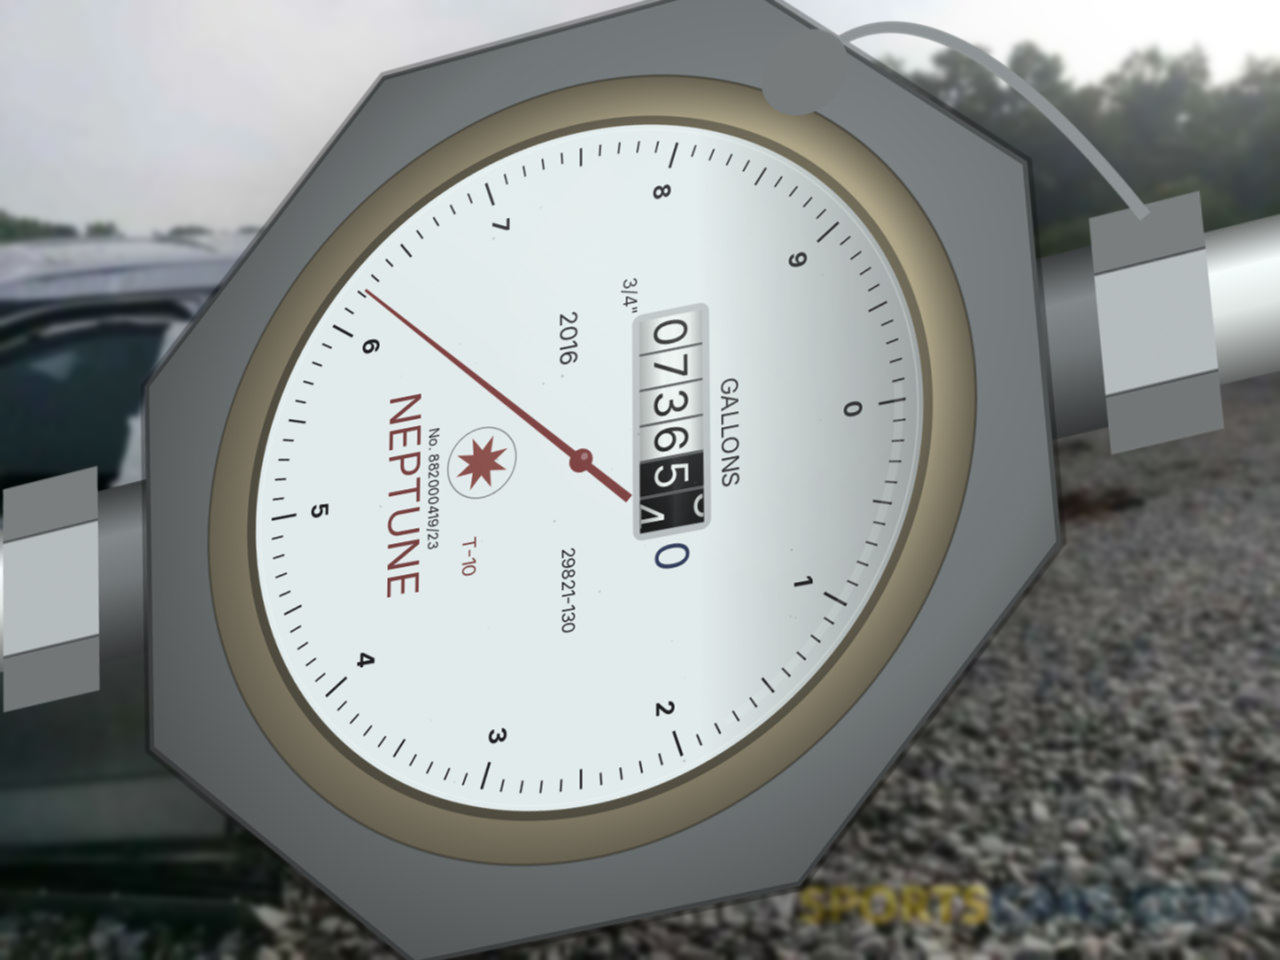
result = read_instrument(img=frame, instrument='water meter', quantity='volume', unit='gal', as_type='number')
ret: 736536.2 gal
